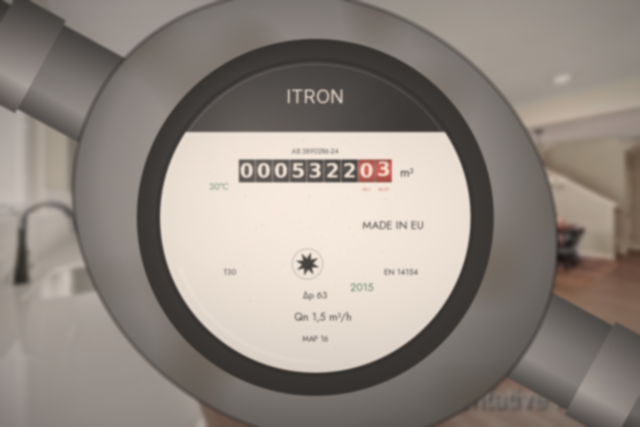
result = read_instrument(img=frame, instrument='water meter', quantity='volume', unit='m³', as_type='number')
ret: 5322.03 m³
